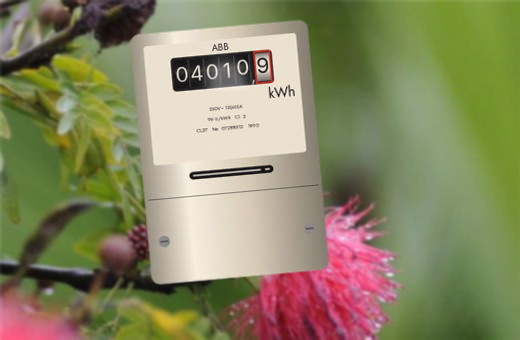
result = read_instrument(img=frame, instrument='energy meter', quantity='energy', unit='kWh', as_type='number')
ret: 4010.9 kWh
